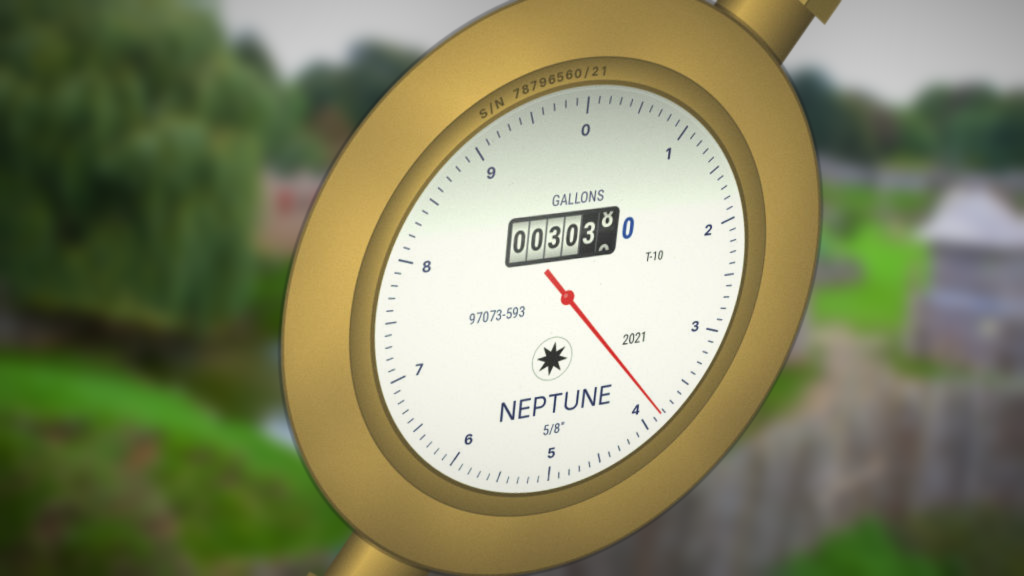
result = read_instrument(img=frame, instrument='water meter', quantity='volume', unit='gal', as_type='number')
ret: 30383.8 gal
